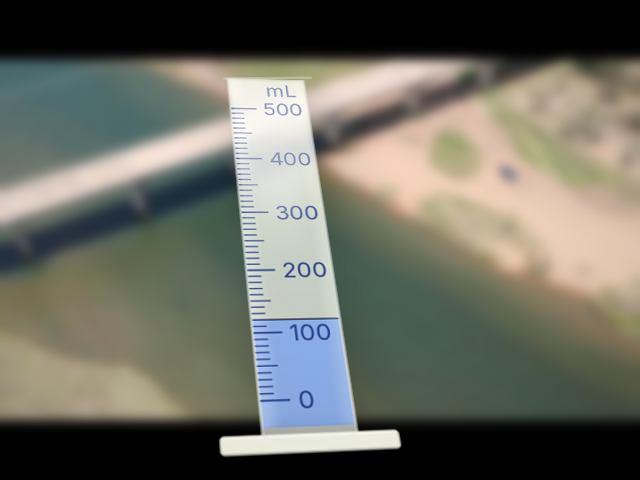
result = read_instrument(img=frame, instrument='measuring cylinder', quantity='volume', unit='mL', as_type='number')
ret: 120 mL
